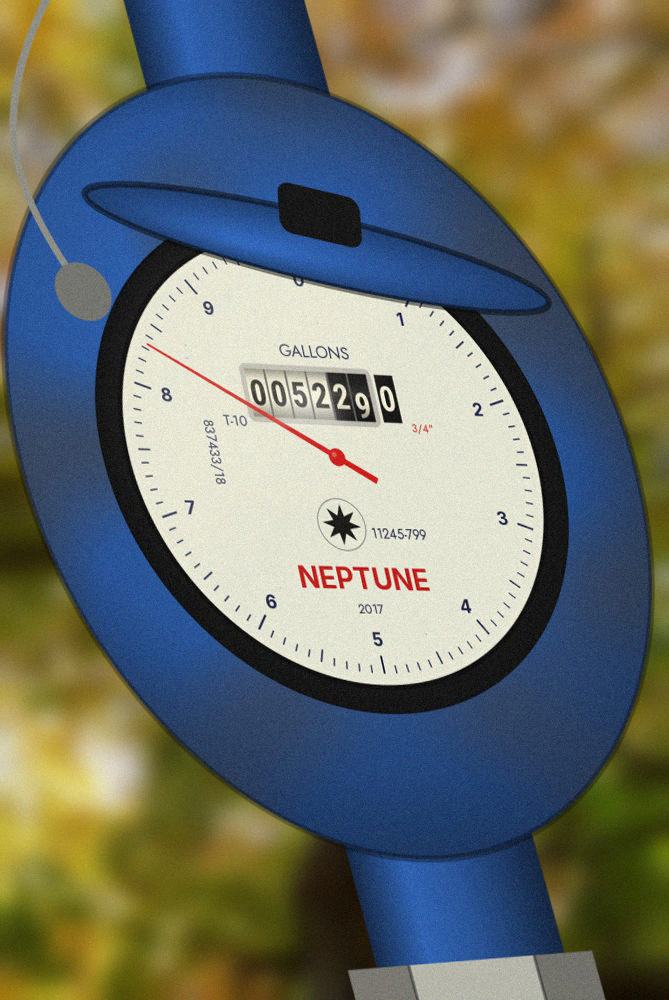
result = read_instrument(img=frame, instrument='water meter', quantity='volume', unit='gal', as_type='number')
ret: 52288.3 gal
